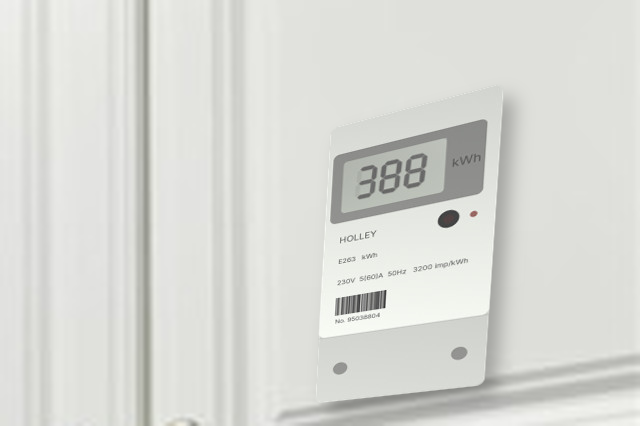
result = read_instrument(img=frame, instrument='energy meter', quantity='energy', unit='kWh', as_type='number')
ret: 388 kWh
